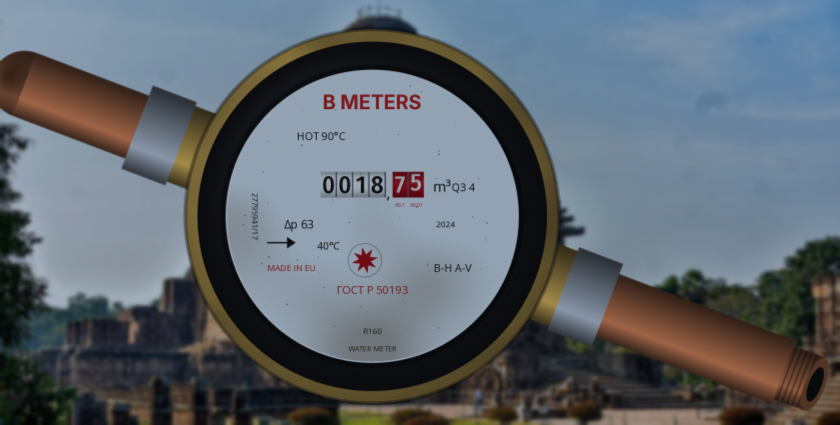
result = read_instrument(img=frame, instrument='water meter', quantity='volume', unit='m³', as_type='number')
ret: 18.75 m³
